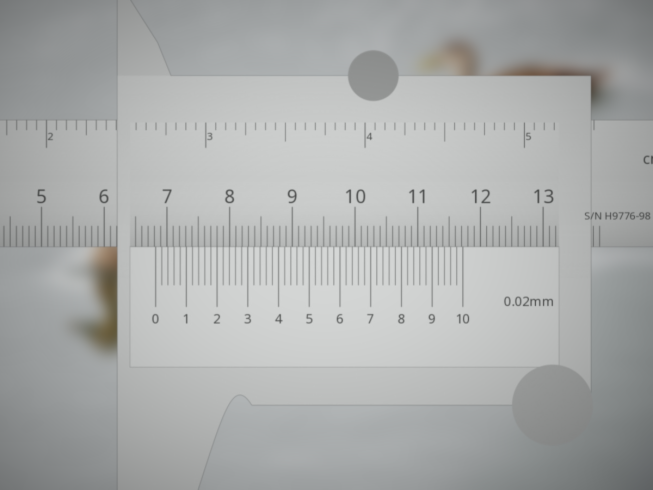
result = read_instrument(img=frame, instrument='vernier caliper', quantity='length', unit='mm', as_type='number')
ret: 68.2 mm
